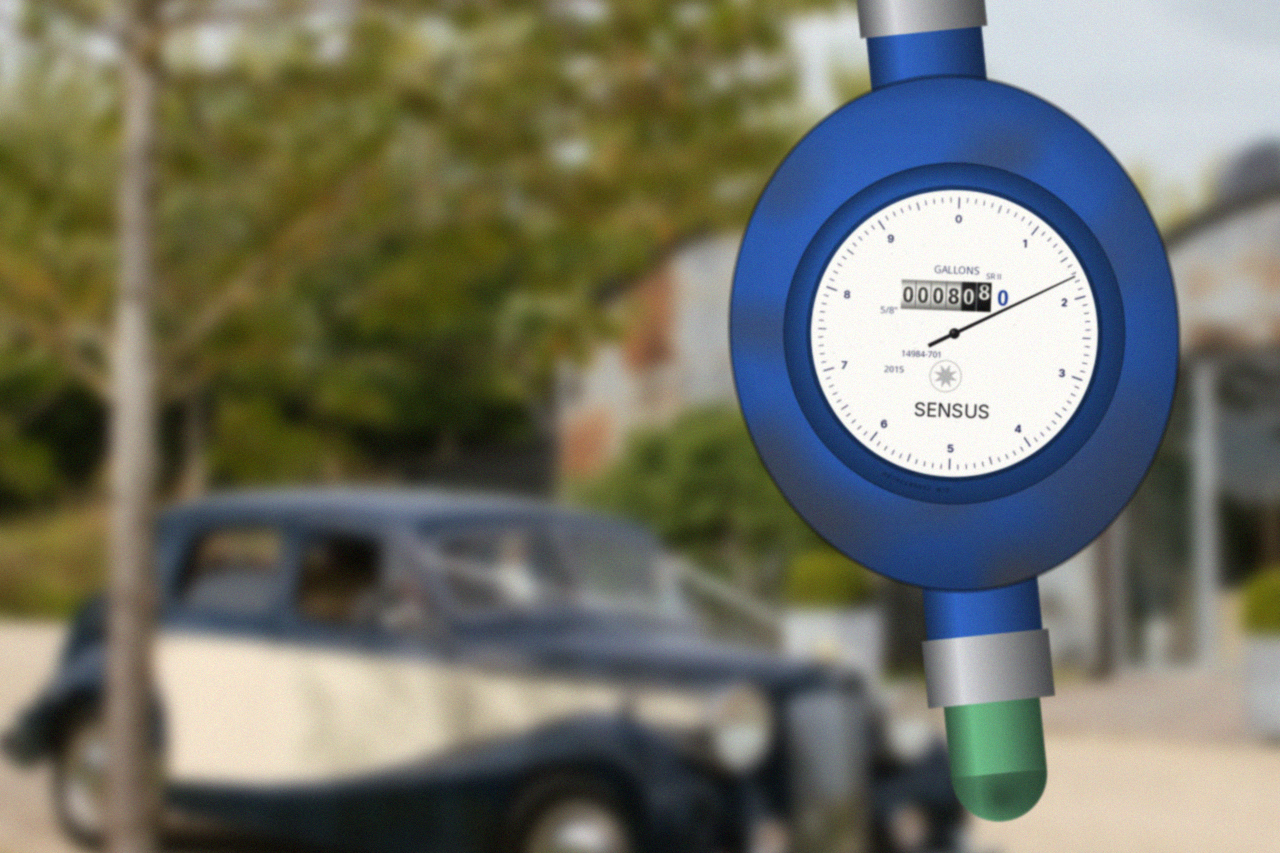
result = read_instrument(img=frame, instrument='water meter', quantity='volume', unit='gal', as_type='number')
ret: 8081.7 gal
